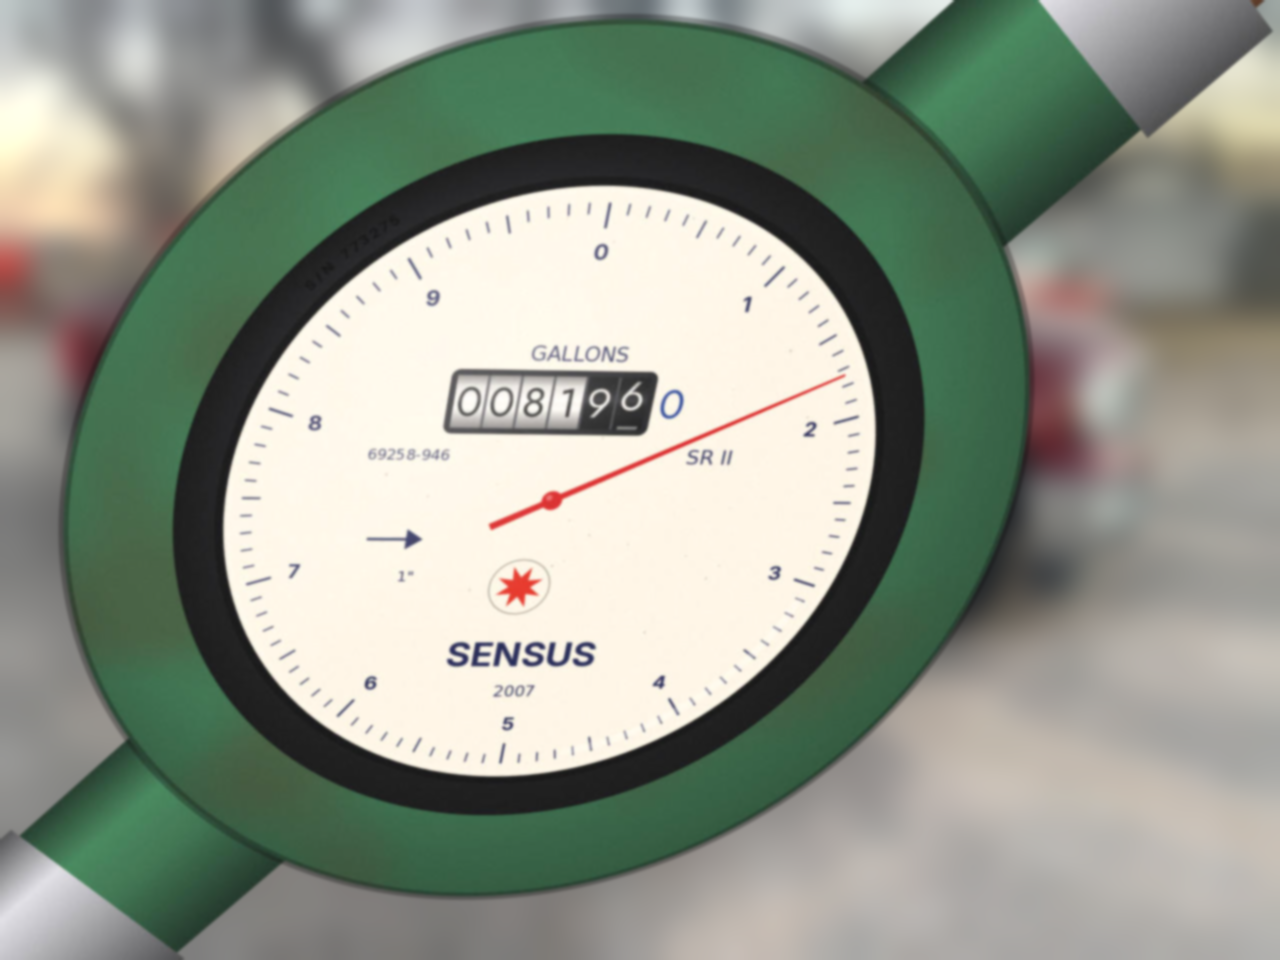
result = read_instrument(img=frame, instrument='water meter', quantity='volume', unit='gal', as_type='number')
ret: 81961.7 gal
